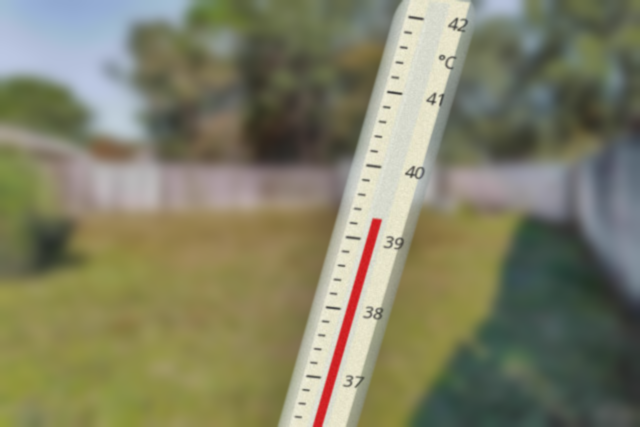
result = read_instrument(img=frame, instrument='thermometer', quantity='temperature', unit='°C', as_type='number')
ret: 39.3 °C
